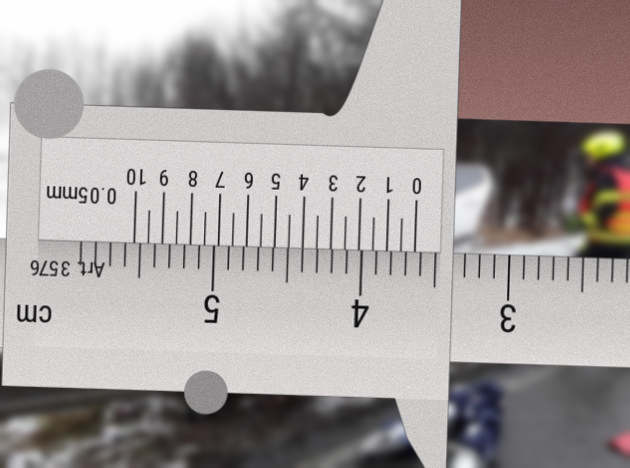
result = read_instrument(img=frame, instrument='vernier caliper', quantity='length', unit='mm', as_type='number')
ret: 36.4 mm
